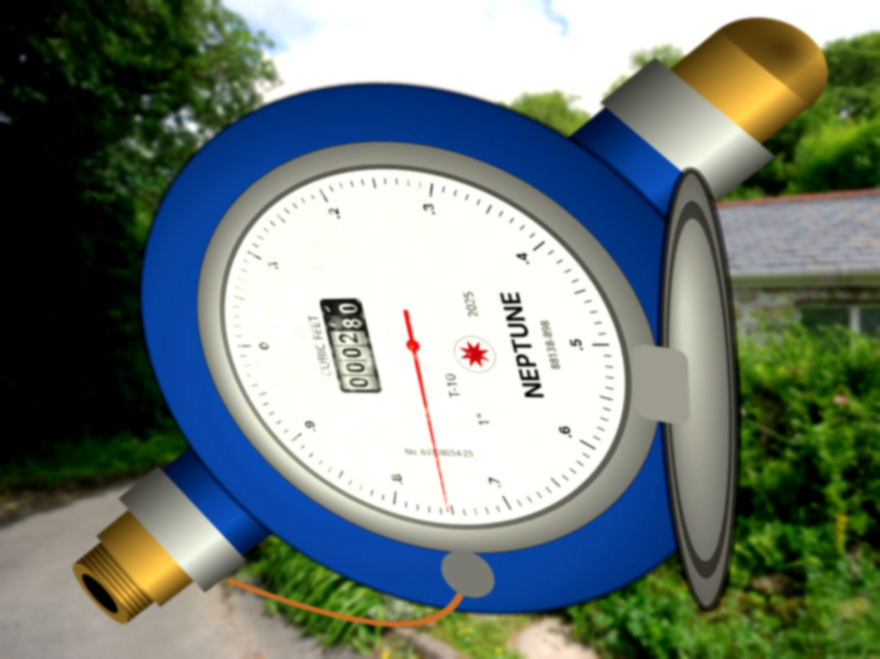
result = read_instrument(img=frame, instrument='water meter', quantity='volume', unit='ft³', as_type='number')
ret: 279.75 ft³
